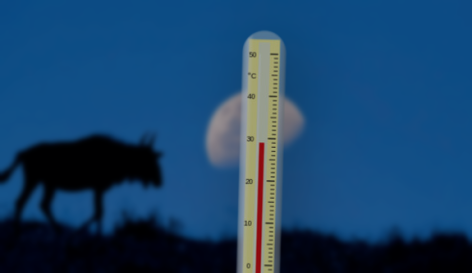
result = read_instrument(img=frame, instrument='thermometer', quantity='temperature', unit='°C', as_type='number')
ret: 29 °C
